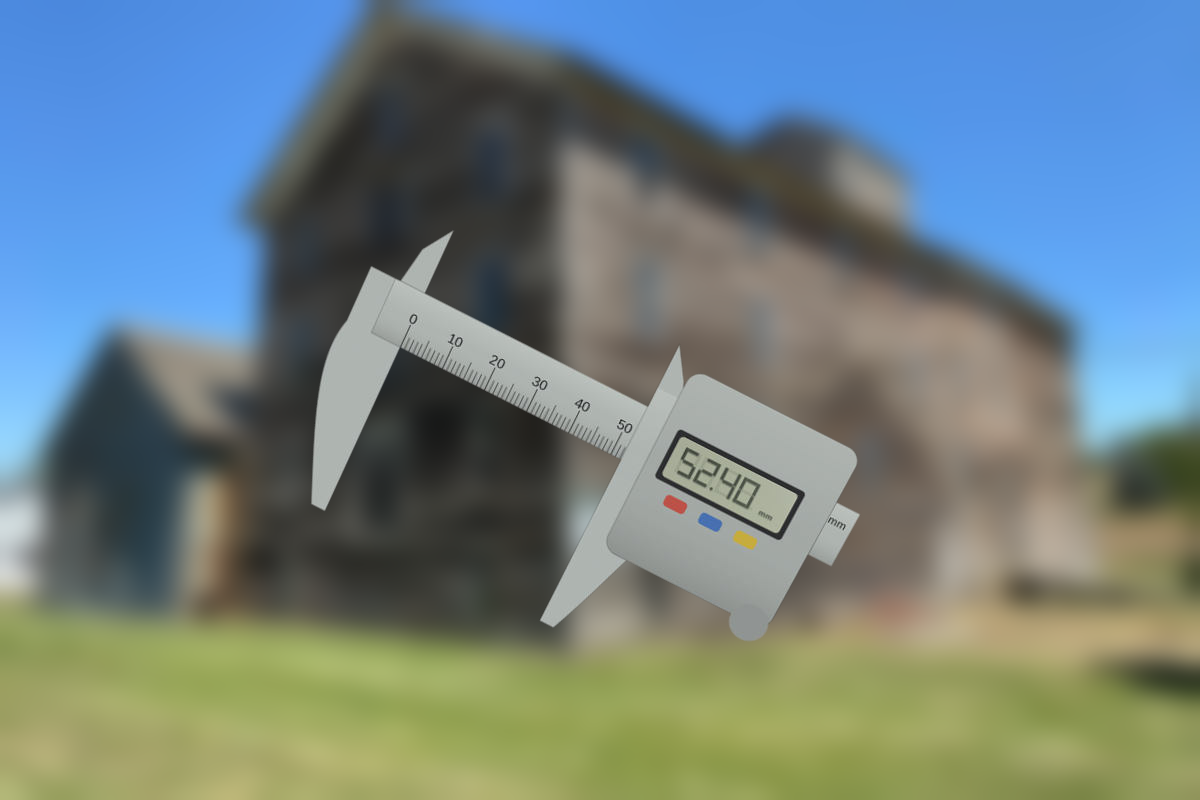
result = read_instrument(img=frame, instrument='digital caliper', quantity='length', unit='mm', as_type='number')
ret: 52.40 mm
